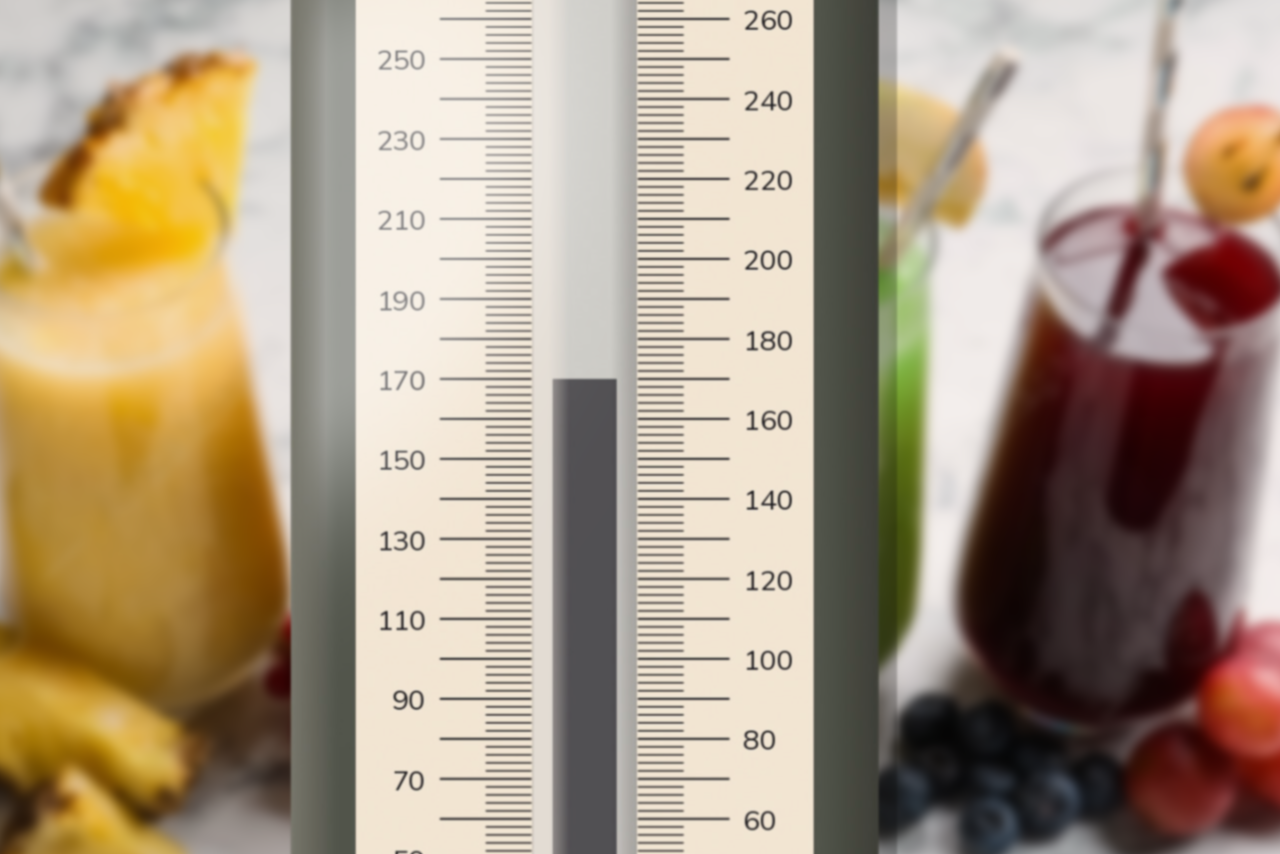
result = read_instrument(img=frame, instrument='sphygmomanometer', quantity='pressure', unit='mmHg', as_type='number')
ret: 170 mmHg
